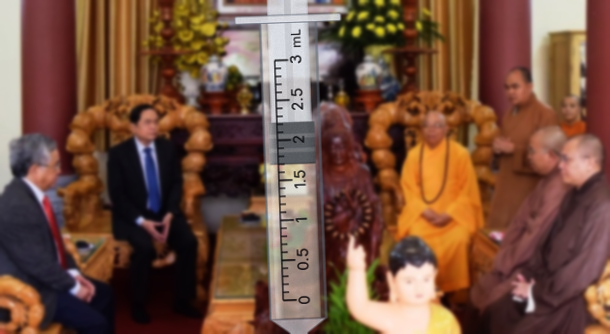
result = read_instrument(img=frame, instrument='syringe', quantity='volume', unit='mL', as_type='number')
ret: 1.7 mL
